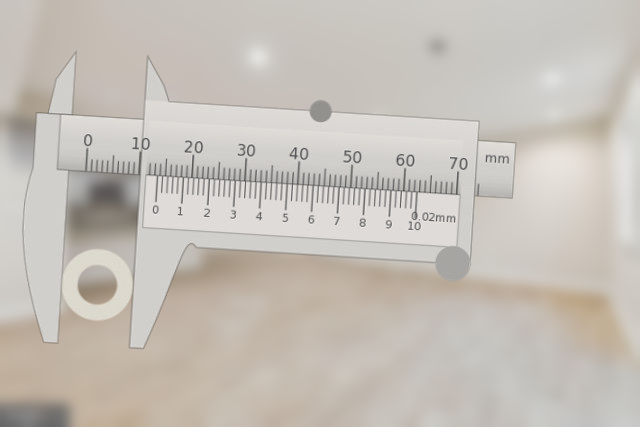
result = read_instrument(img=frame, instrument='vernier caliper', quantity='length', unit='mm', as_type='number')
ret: 13.5 mm
